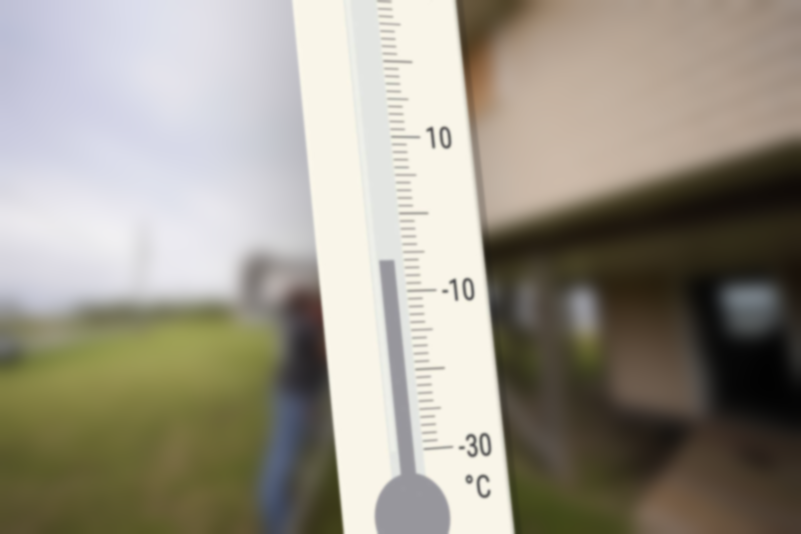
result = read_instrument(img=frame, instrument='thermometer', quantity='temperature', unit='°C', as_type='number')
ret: -6 °C
